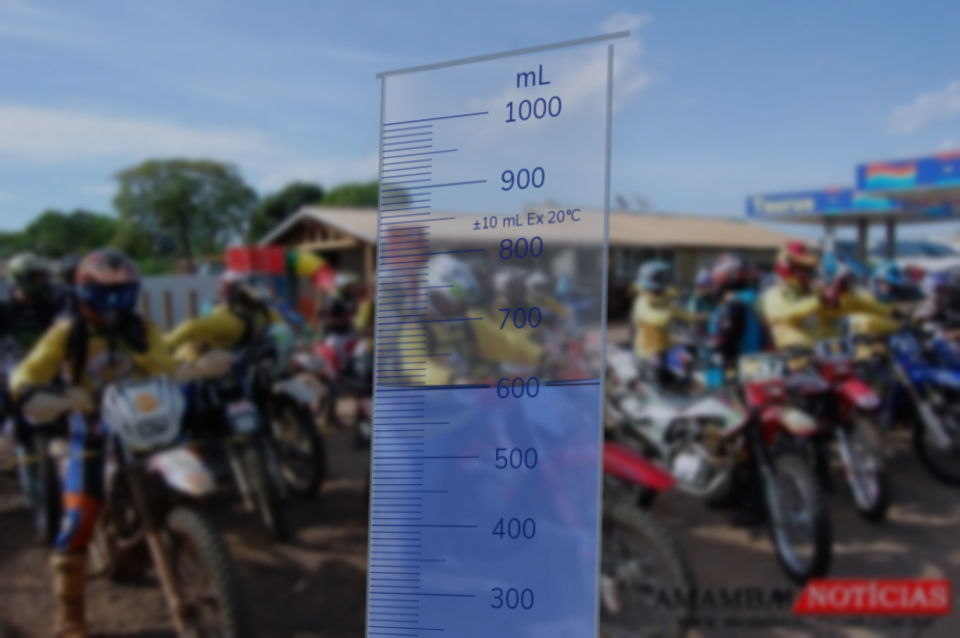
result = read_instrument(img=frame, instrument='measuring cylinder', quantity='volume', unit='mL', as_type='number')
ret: 600 mL
